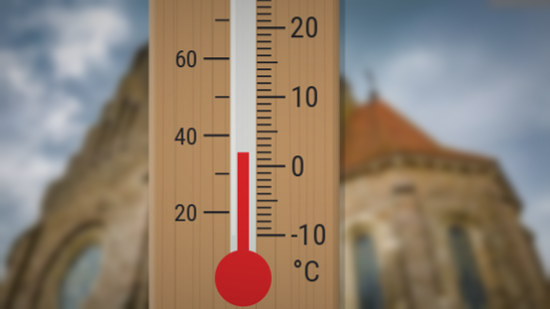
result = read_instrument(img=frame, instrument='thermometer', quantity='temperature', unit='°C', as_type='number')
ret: 2 °C
